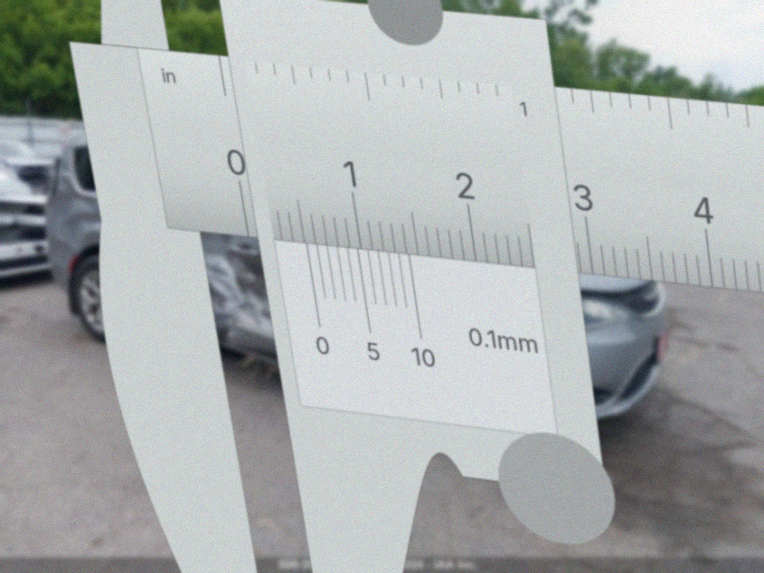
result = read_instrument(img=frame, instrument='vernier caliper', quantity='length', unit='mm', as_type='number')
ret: 5.2 mm
